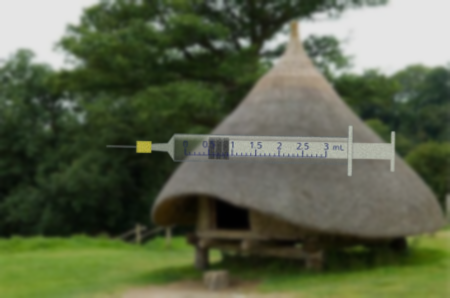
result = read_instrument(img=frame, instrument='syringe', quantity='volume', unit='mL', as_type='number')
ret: 0.5 mL
